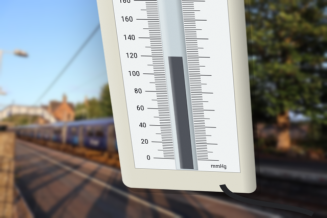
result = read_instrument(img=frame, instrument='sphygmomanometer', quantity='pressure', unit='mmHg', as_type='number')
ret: 120 mmHg
